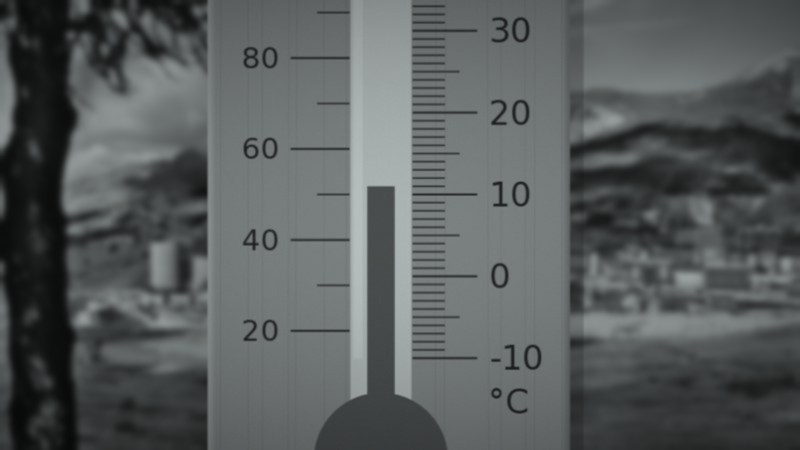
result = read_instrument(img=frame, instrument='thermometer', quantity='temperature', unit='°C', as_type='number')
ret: 11 °C
